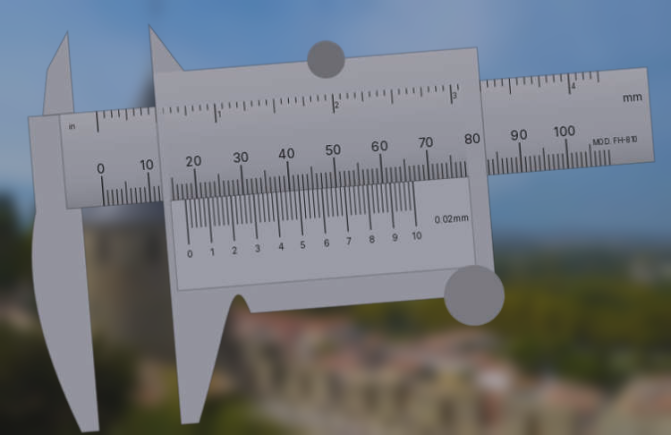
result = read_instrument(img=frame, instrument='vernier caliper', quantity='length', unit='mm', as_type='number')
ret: 17.5 mm
